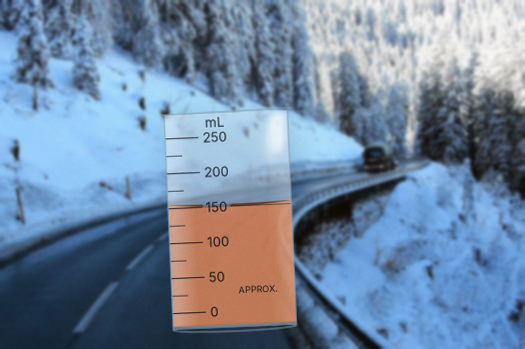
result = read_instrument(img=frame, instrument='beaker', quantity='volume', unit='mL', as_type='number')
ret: 150 mL
